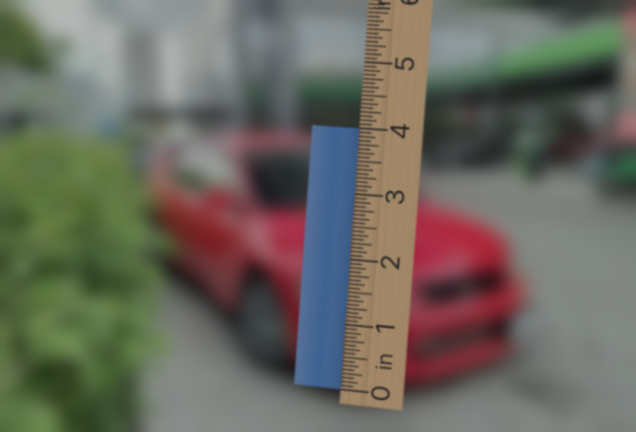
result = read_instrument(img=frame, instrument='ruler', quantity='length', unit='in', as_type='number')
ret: 4 in
